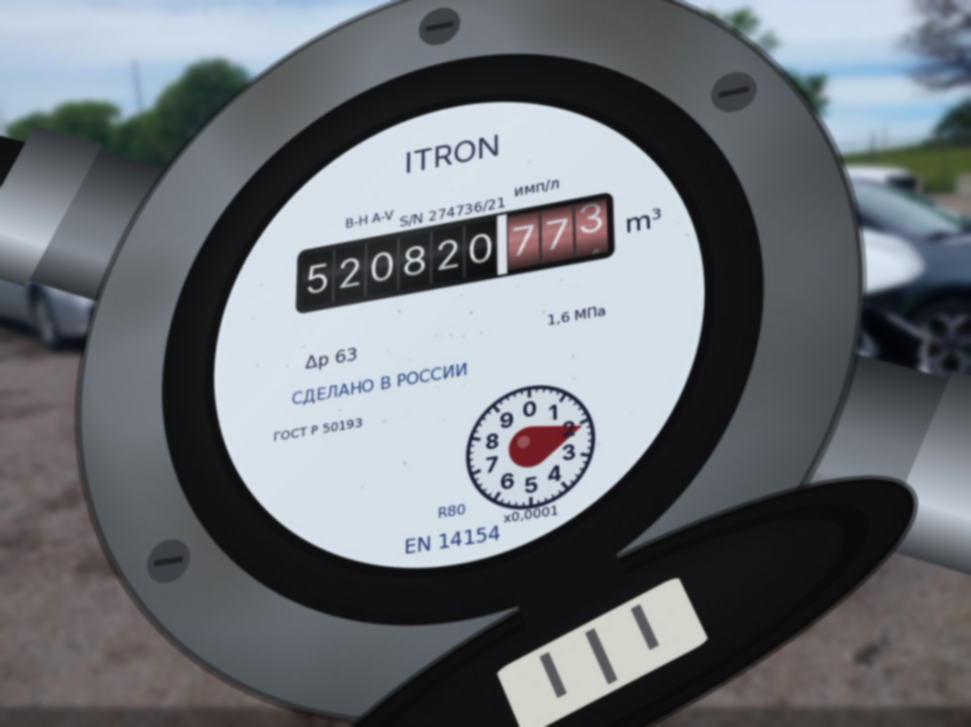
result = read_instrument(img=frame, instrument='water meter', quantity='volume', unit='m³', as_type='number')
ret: 520820.7732 m³
